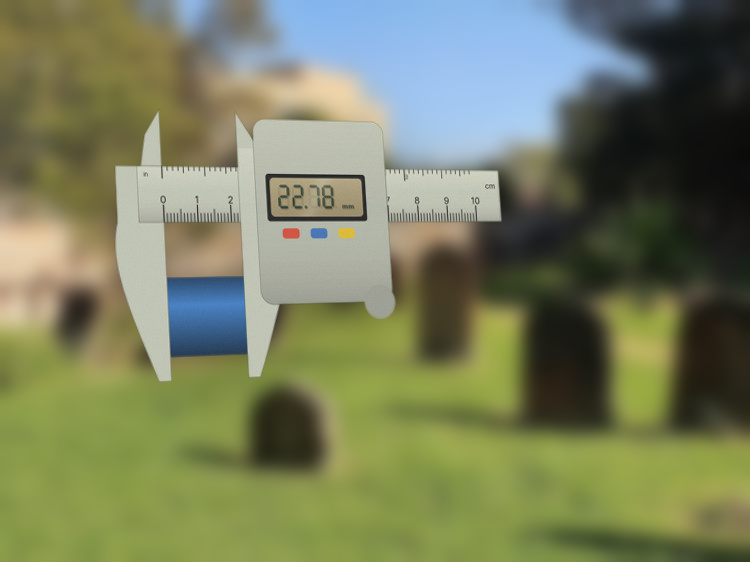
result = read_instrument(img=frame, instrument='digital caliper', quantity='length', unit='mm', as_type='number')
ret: 22.78 mm
